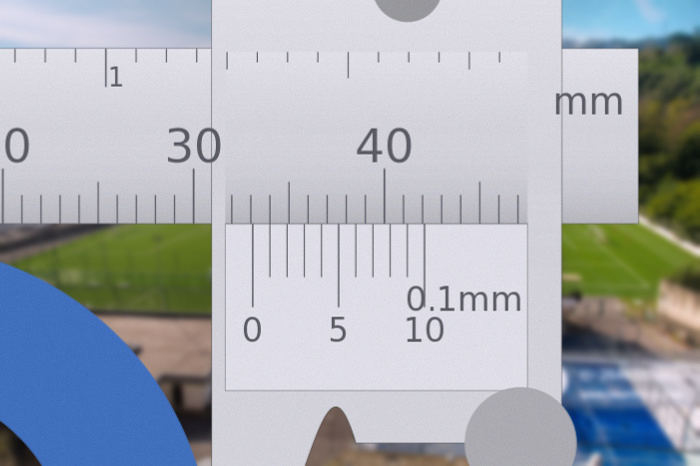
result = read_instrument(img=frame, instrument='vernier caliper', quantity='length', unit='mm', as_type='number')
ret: 33.1 mm
